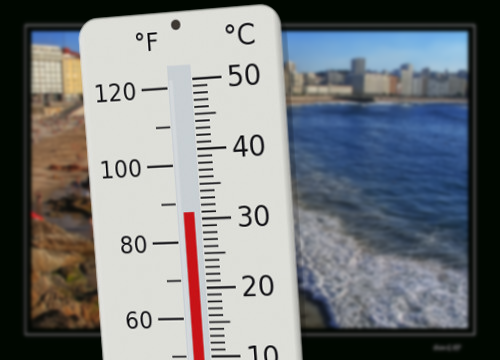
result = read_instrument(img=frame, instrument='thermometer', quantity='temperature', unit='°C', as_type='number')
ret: 31 °C
